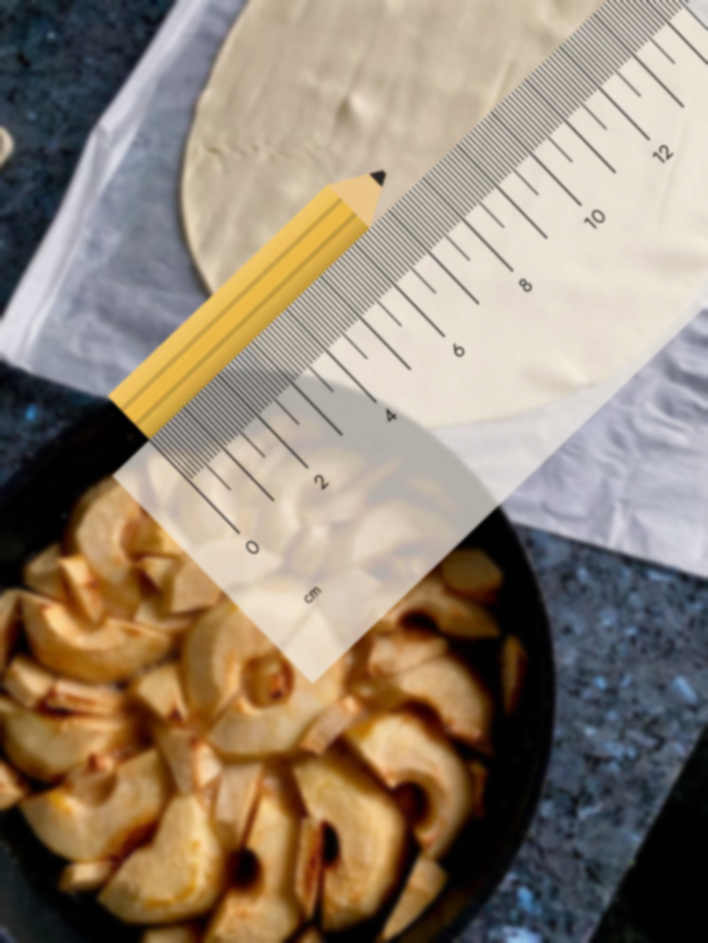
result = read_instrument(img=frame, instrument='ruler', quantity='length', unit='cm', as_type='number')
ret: 7.5 cm
